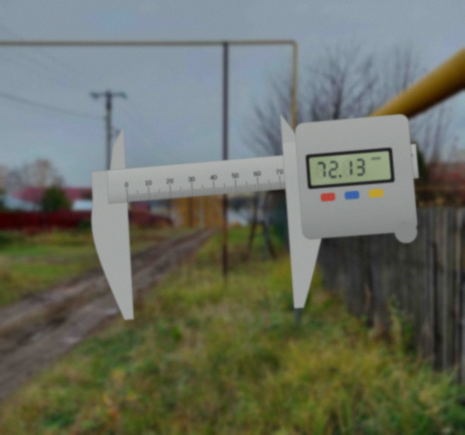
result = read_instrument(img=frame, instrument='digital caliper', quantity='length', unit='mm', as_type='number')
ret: 72.13 mm
